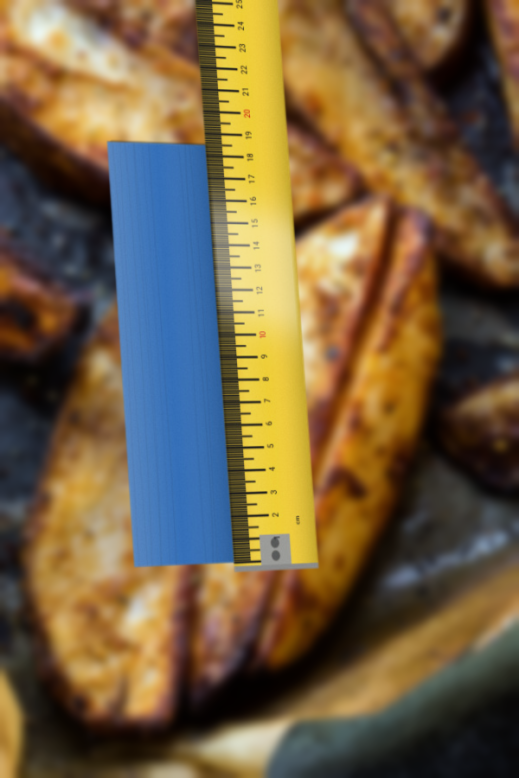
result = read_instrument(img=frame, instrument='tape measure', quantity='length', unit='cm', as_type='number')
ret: 18.5 cm
